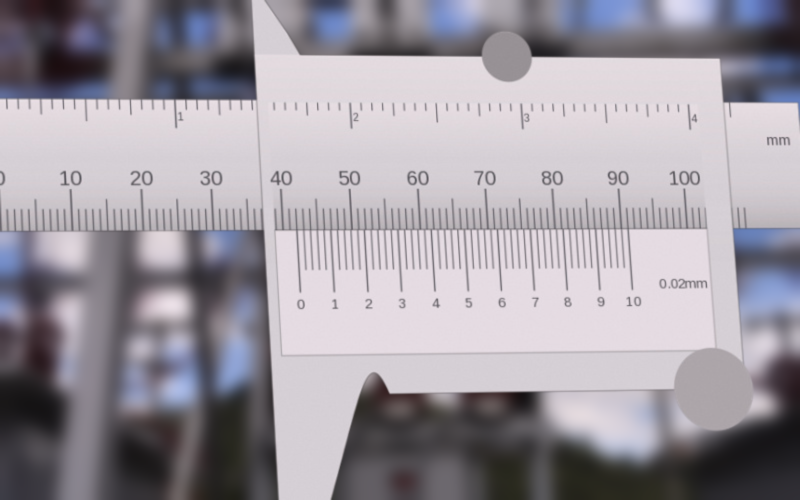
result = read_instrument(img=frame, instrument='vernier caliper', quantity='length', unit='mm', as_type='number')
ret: 42.0 mm
